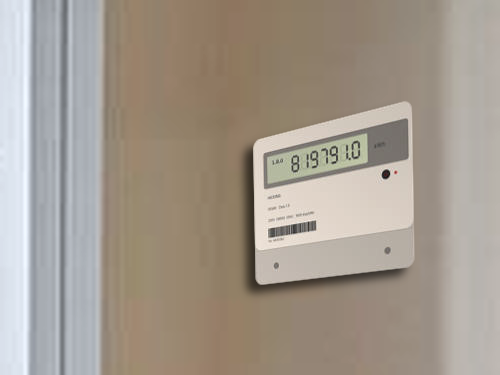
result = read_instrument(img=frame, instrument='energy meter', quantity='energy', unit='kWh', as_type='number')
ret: 819791.0 kWh
